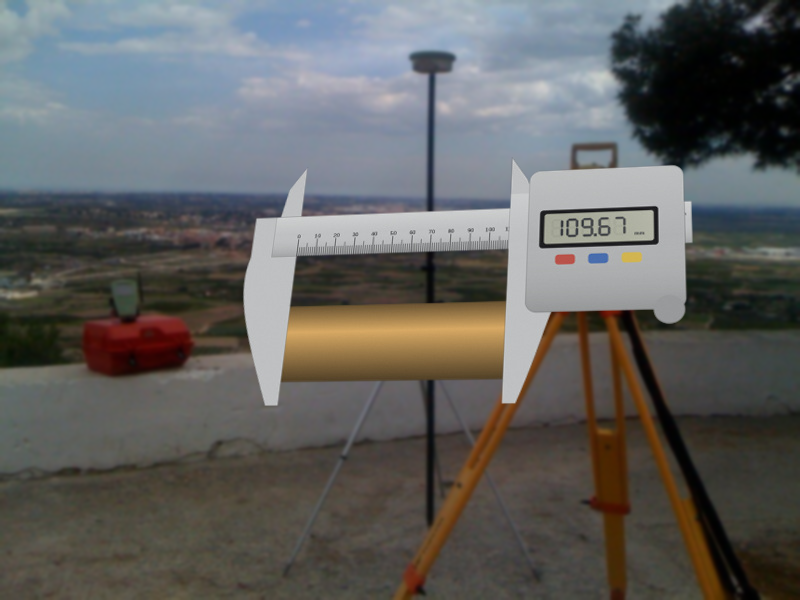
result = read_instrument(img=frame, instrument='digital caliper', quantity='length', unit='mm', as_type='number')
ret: 109.67 mm
